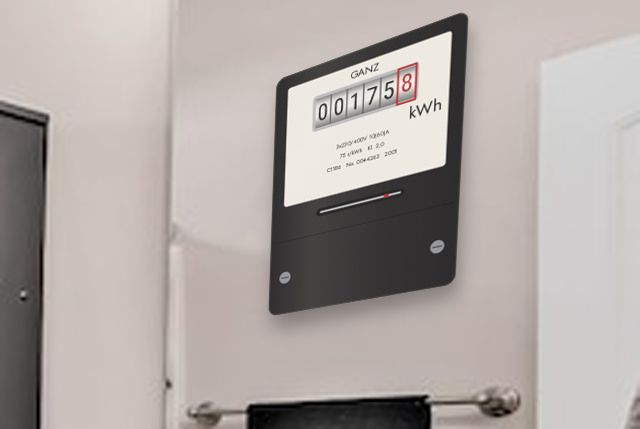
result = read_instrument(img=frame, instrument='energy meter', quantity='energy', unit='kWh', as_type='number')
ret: 175.8 kWh
